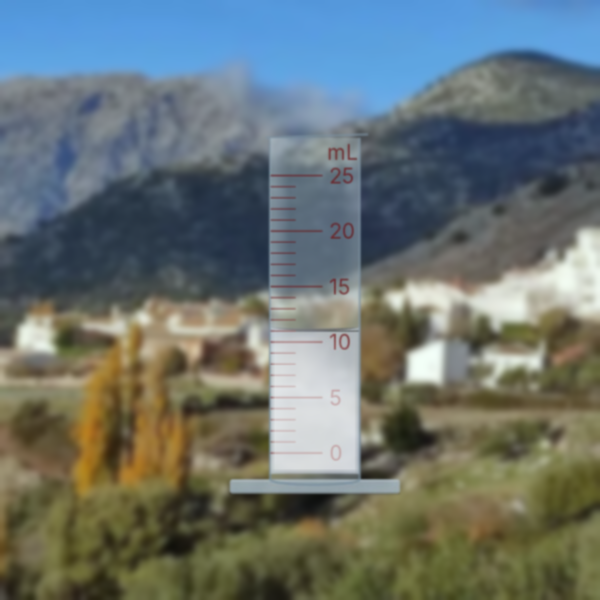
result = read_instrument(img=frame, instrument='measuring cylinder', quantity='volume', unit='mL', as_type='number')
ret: 11 mL
